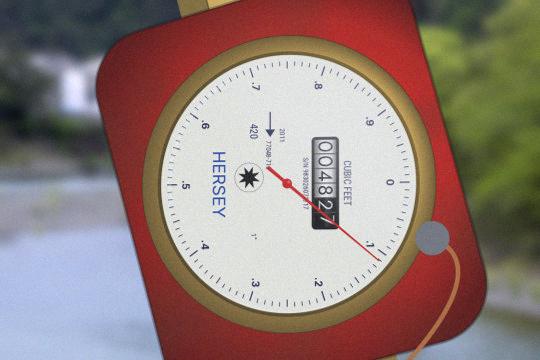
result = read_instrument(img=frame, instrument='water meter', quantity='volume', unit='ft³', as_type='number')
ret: 4827.11 ft³
